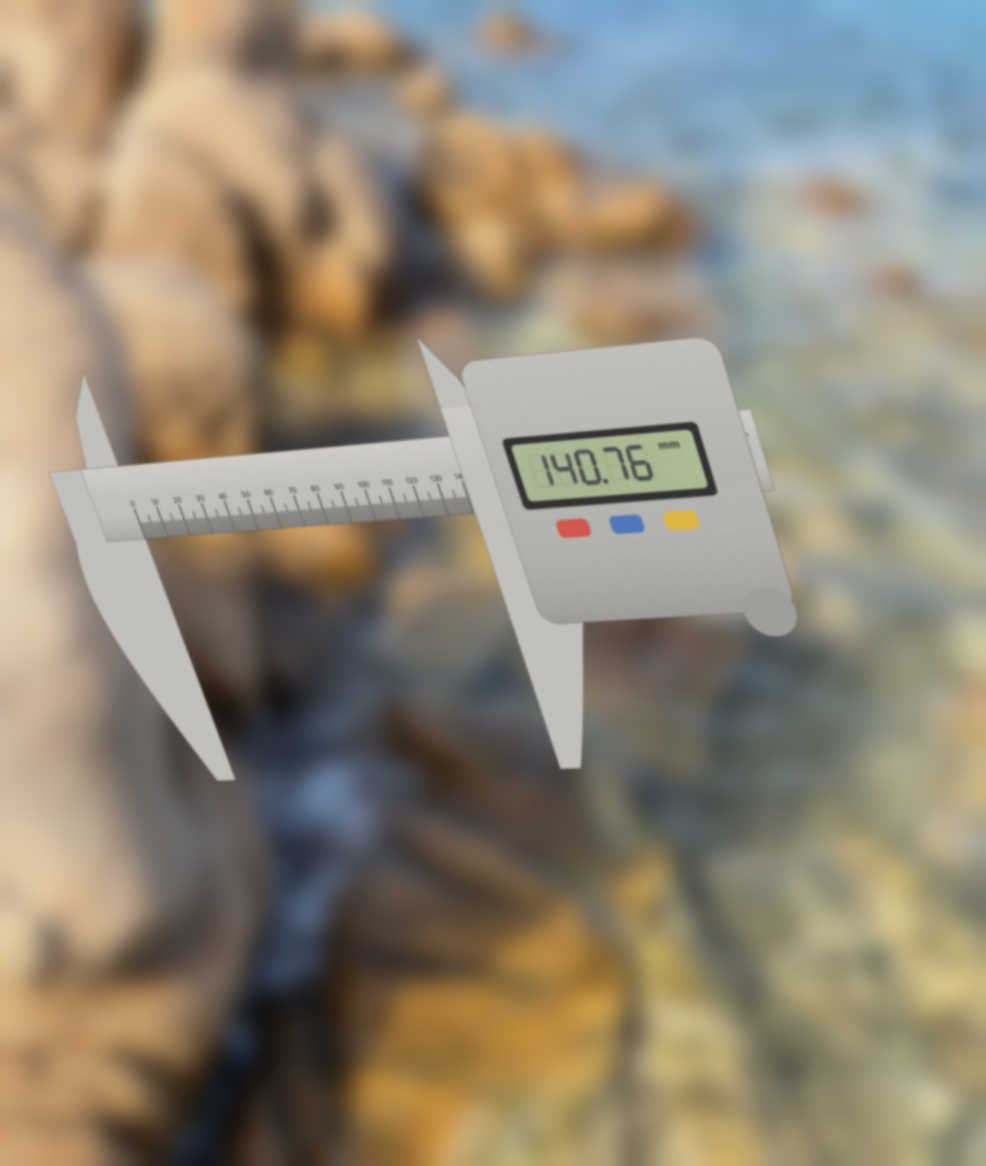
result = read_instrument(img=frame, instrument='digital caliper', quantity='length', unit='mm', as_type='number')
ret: 140.76 mm
